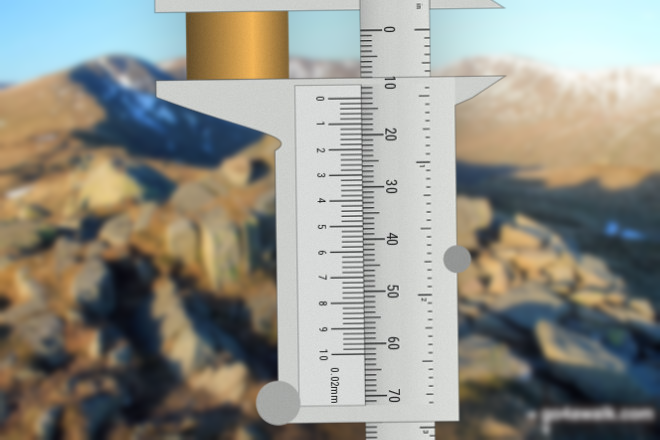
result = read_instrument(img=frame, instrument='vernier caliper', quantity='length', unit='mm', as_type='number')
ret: 13.0 mm
